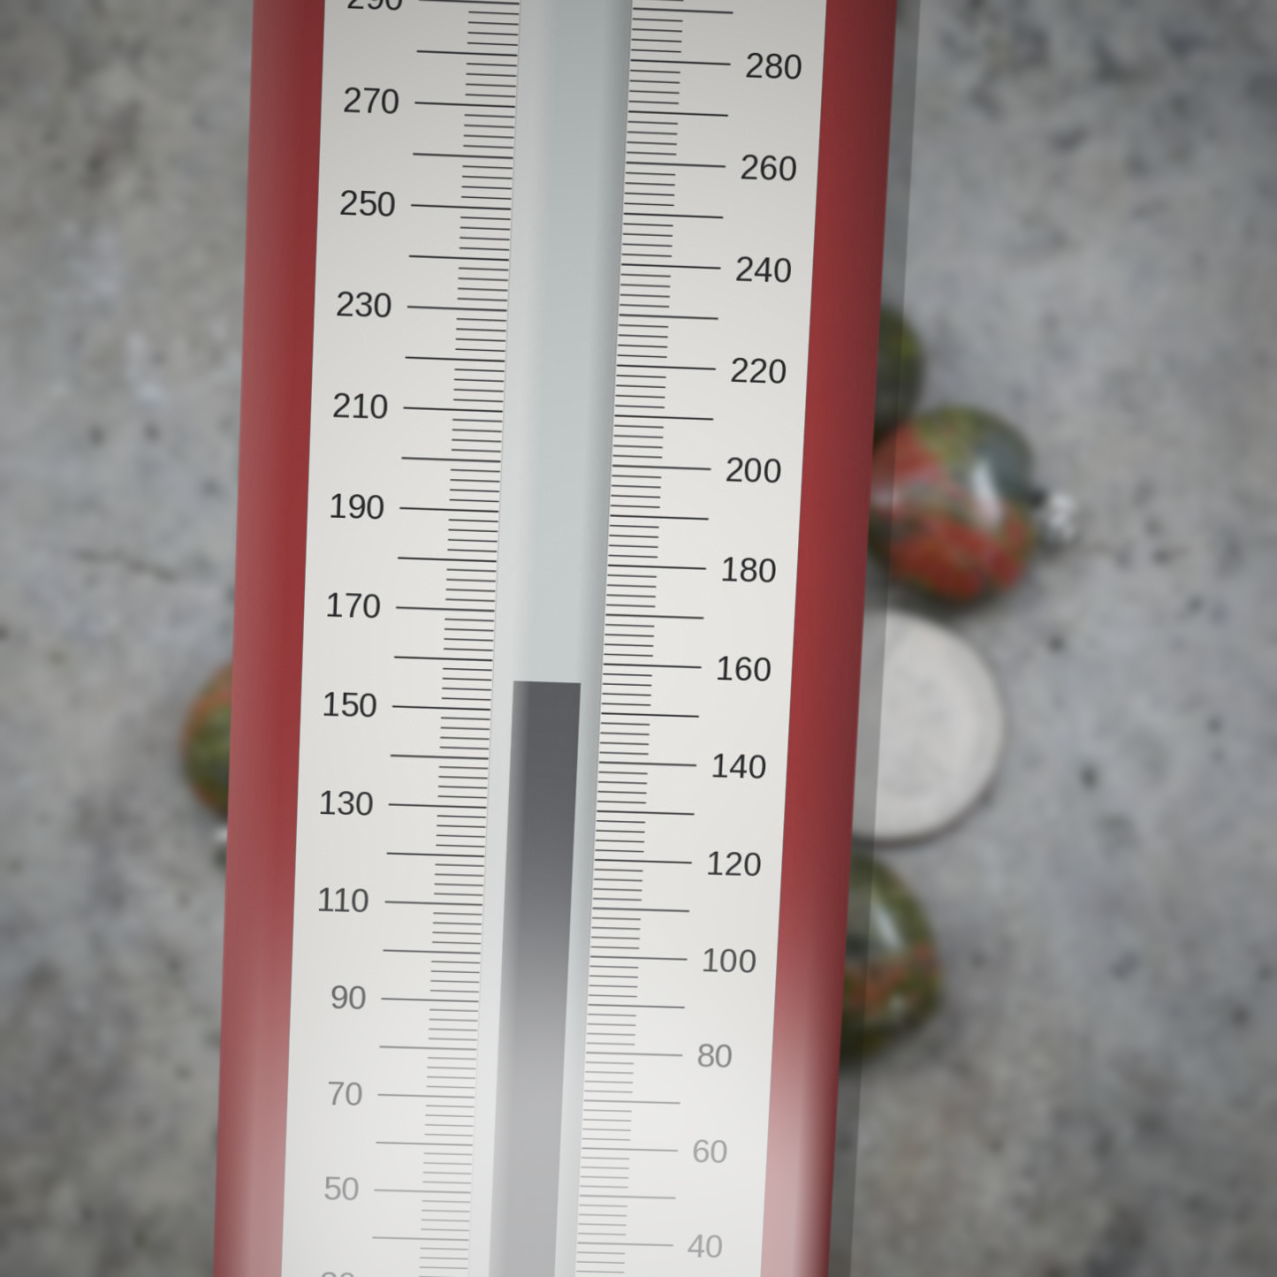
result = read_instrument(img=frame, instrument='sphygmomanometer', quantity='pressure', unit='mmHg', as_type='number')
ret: 156 mmHg
